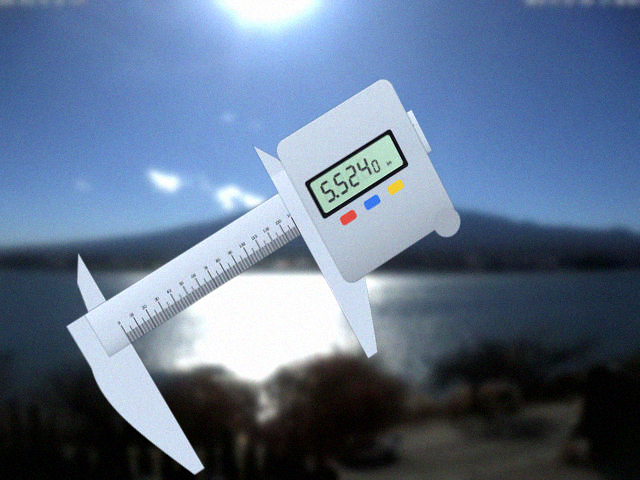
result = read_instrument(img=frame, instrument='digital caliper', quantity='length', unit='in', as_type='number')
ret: 5.5240 in
